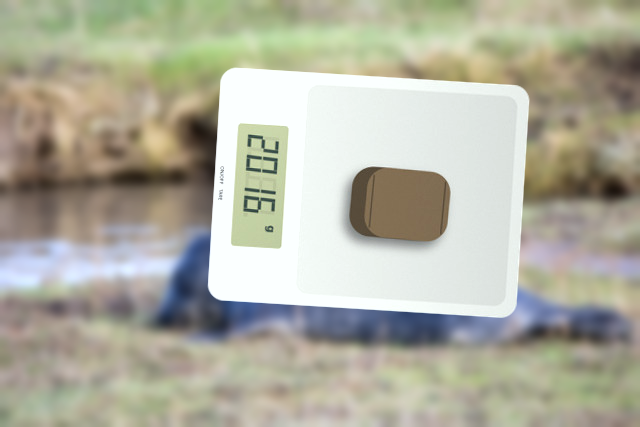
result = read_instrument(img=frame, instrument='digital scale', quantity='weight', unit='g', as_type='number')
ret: 2016 g
